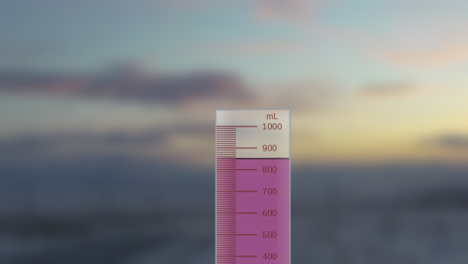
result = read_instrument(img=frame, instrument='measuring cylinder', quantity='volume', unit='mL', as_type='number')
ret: 850 mL
